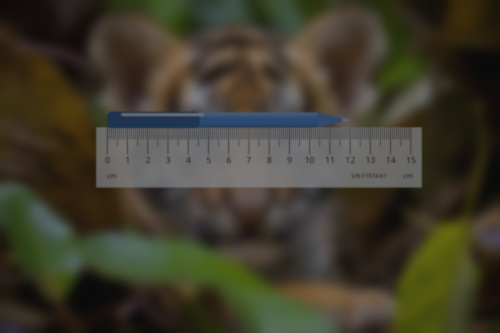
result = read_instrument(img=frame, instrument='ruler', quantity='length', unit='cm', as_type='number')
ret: 12 cm
